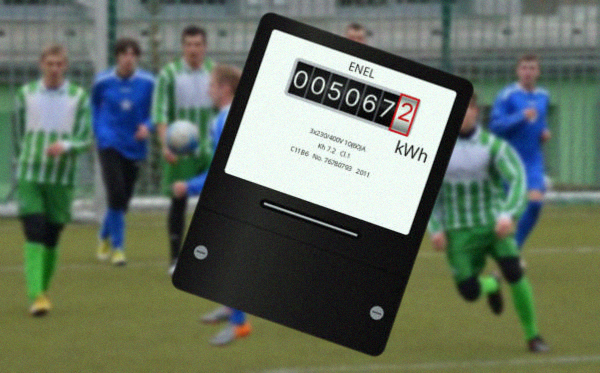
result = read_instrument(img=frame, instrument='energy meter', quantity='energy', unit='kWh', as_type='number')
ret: 5067.2 kWh
